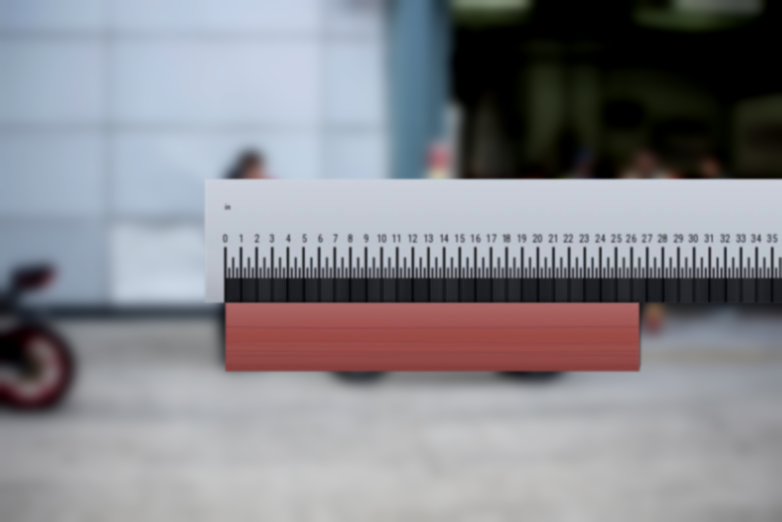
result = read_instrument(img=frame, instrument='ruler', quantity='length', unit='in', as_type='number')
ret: 26.5 in
